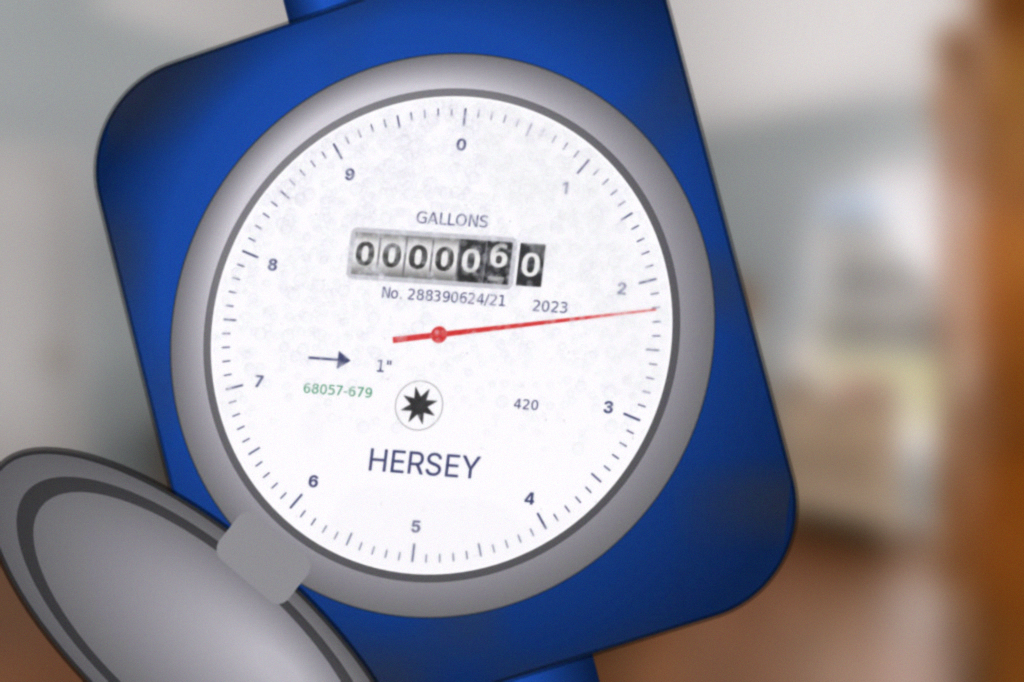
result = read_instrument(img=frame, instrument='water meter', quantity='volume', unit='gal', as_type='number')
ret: 62.2 gal
